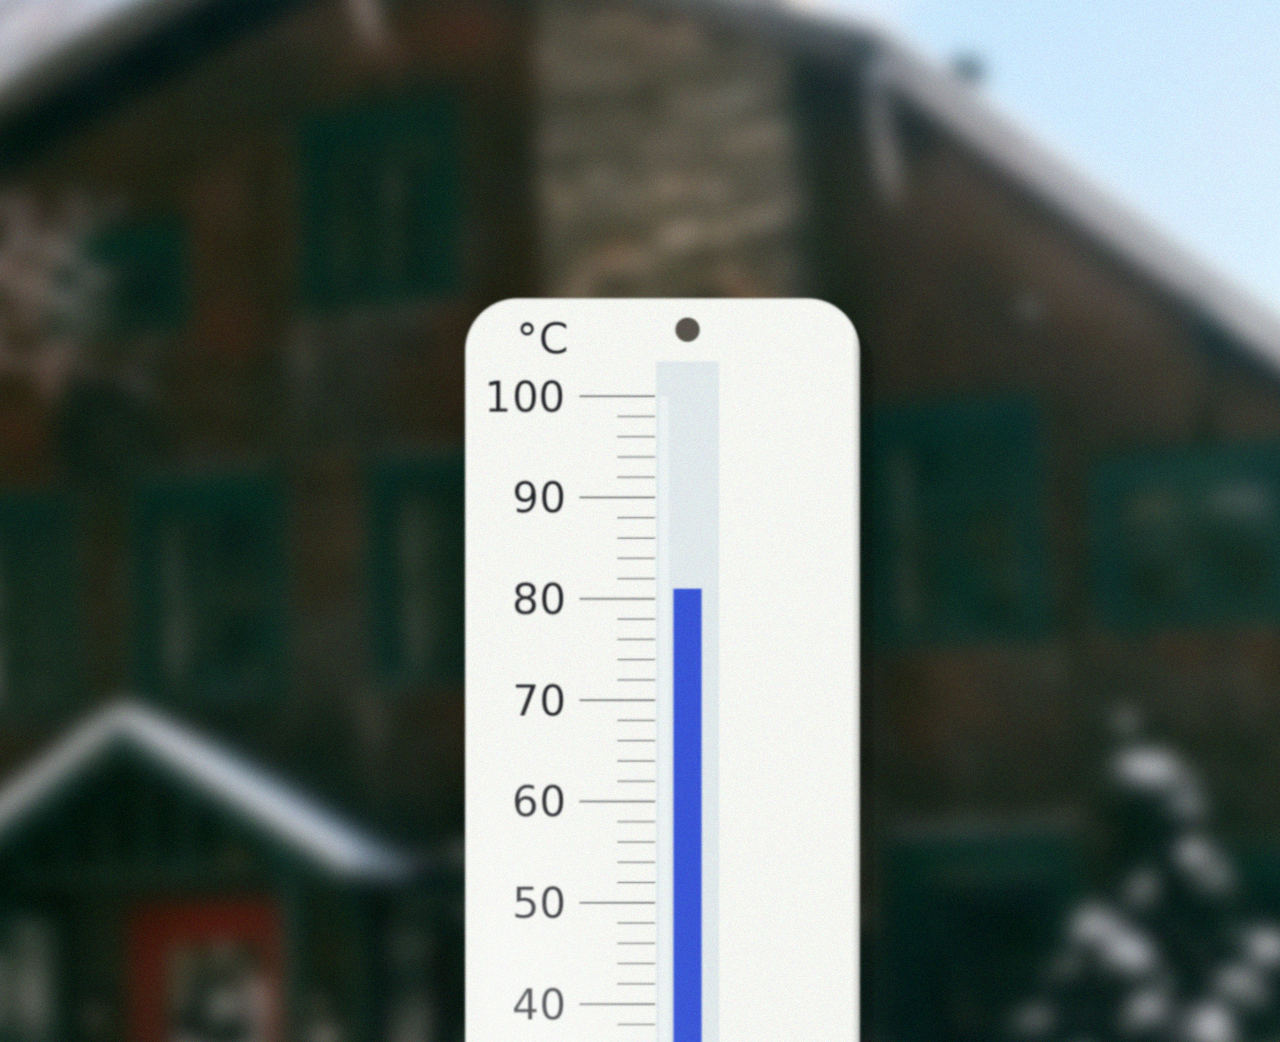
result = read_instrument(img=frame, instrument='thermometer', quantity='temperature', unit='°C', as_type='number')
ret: 81 °C
